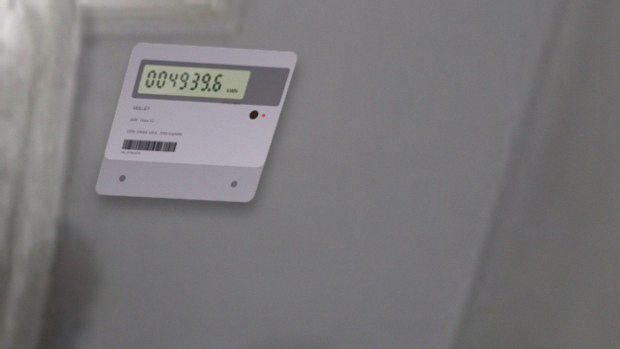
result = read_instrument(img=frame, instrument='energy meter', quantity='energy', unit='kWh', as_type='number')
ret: 4939.6 kWh
